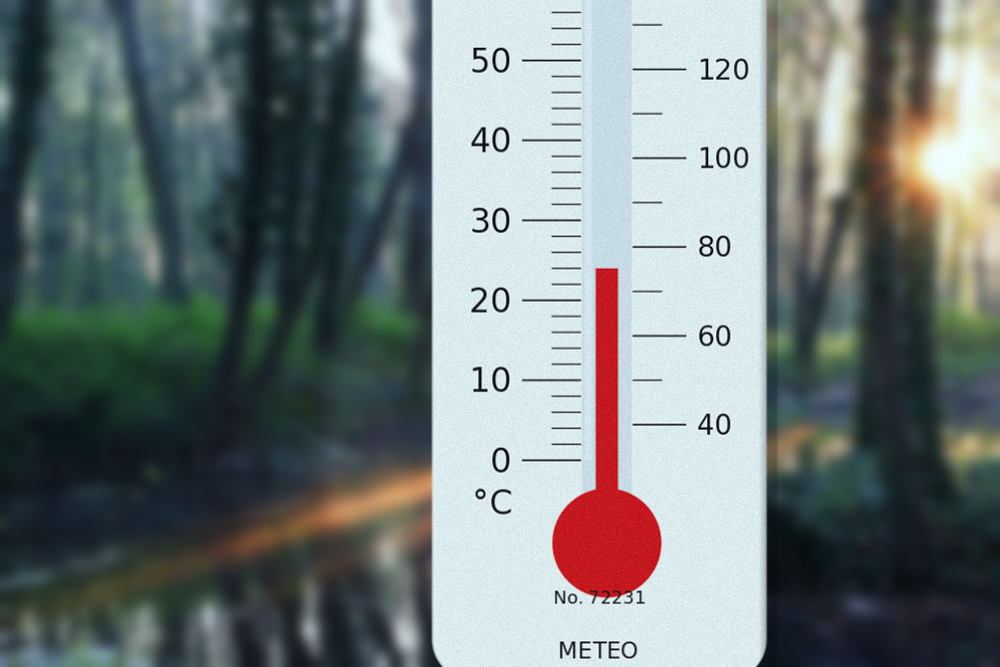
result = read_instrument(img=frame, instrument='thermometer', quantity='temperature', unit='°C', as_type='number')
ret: 24 °C
